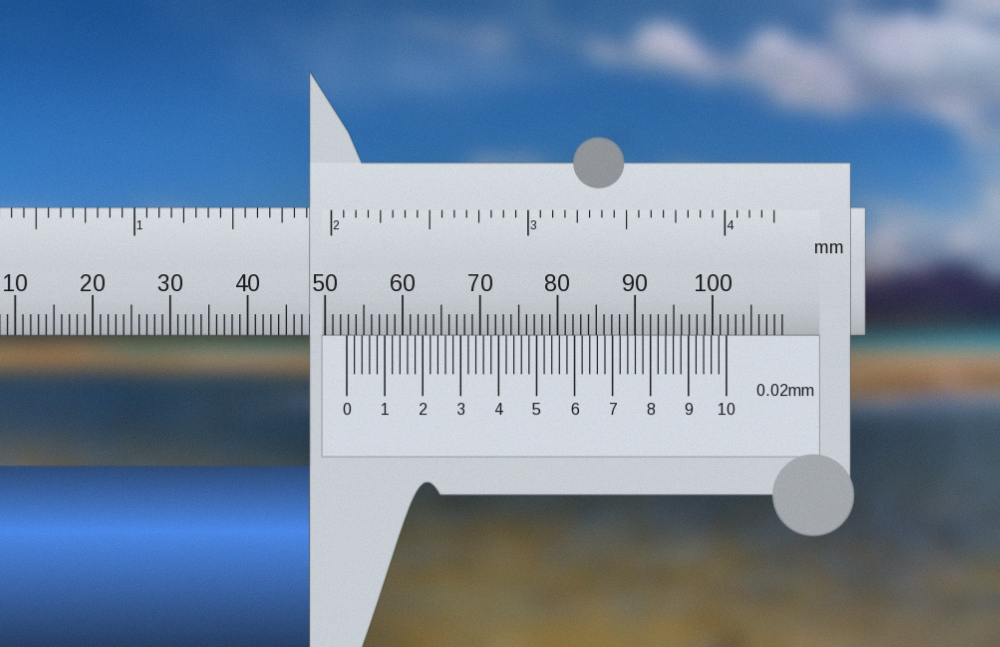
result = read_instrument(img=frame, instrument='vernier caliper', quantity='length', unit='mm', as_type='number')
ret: 52.8 mm
